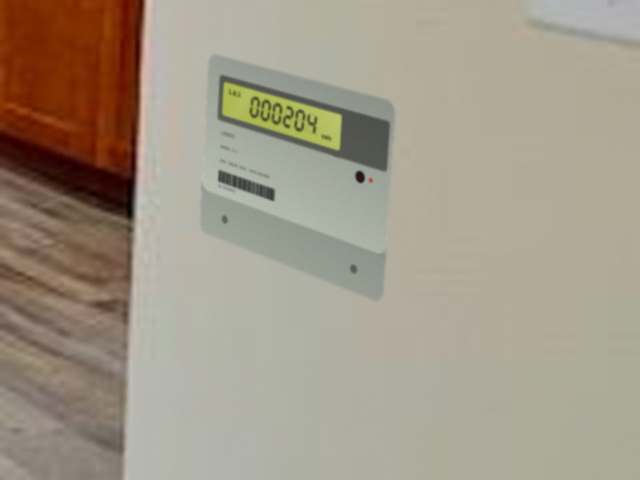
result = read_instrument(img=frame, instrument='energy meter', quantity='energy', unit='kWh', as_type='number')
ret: 204 kWh
